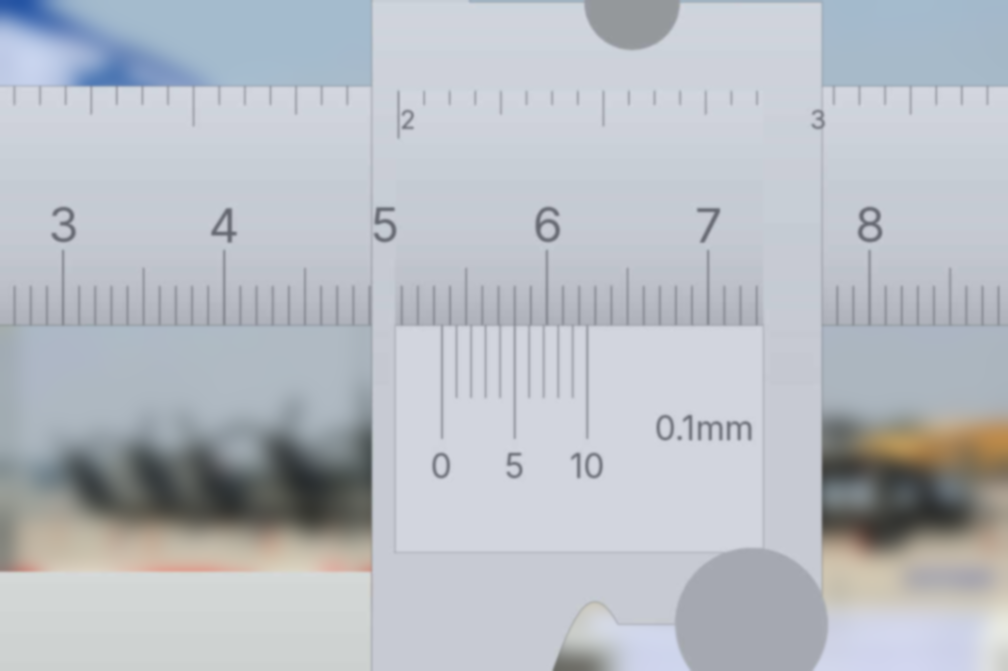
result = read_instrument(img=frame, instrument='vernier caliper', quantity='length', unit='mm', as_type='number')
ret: 53.5 mm
